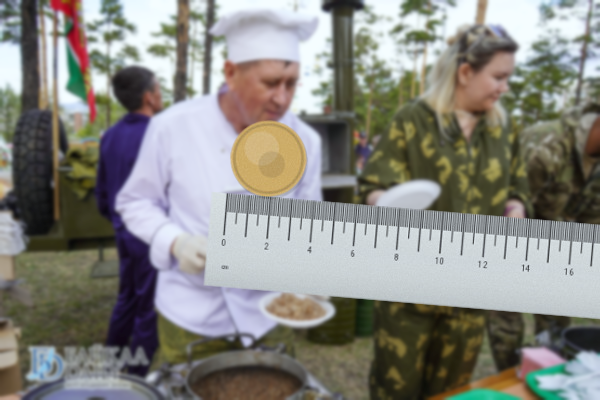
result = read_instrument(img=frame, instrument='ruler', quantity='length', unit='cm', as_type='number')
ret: 3.5 cm
